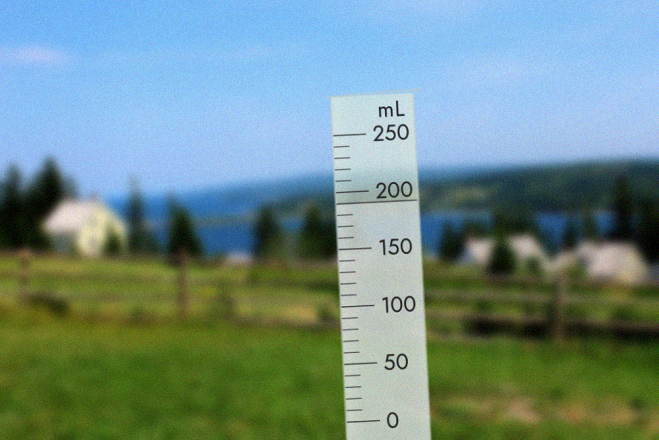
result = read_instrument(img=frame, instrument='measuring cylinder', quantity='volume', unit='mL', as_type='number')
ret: 190 mL
